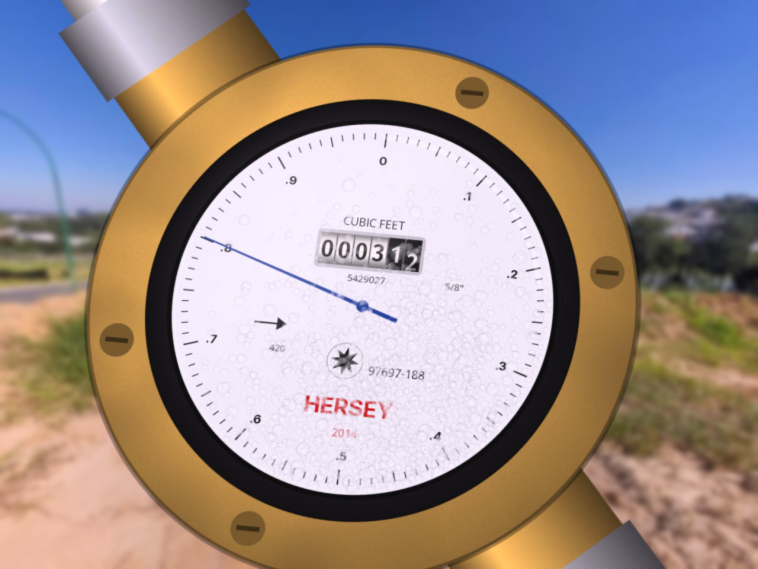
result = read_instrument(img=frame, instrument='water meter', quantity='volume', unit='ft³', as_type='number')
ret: 311.80 ft³
